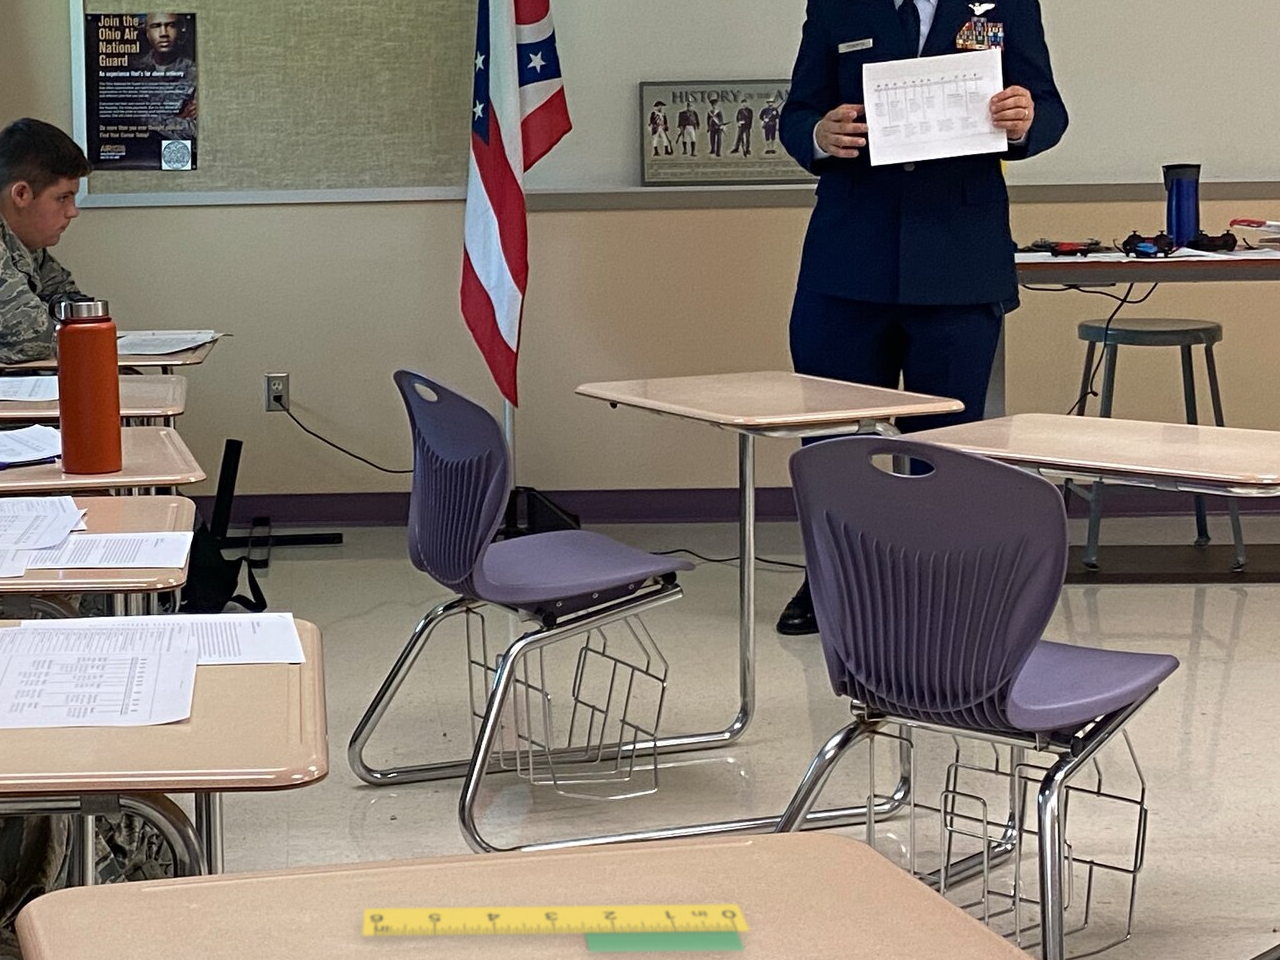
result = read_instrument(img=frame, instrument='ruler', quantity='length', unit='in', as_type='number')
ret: 2.5 in
